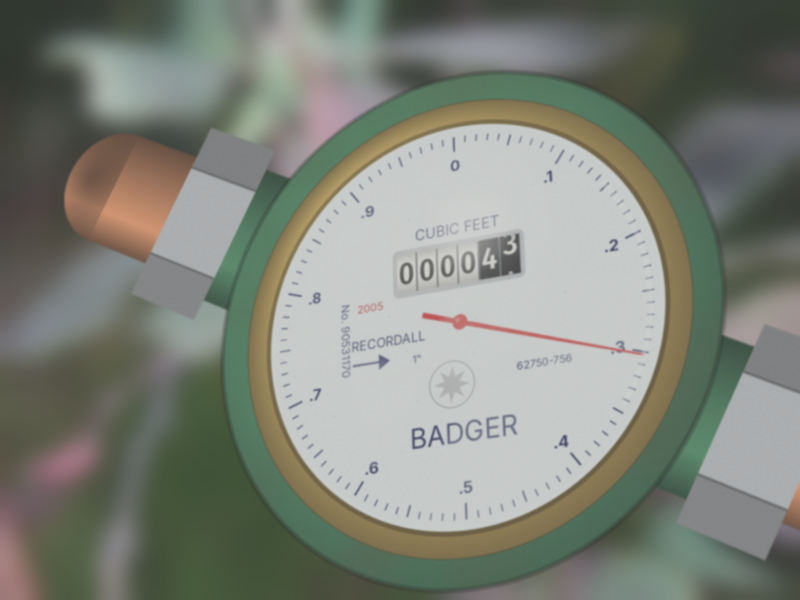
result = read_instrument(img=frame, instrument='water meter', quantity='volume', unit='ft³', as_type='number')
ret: 43.30 ft³
